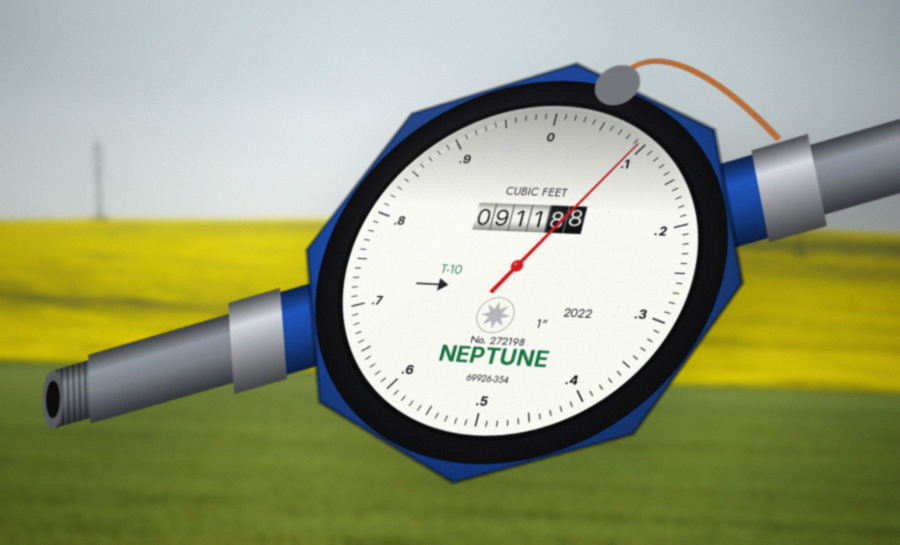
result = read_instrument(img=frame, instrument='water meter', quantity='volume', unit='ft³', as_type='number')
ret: 91188.09 ft³
